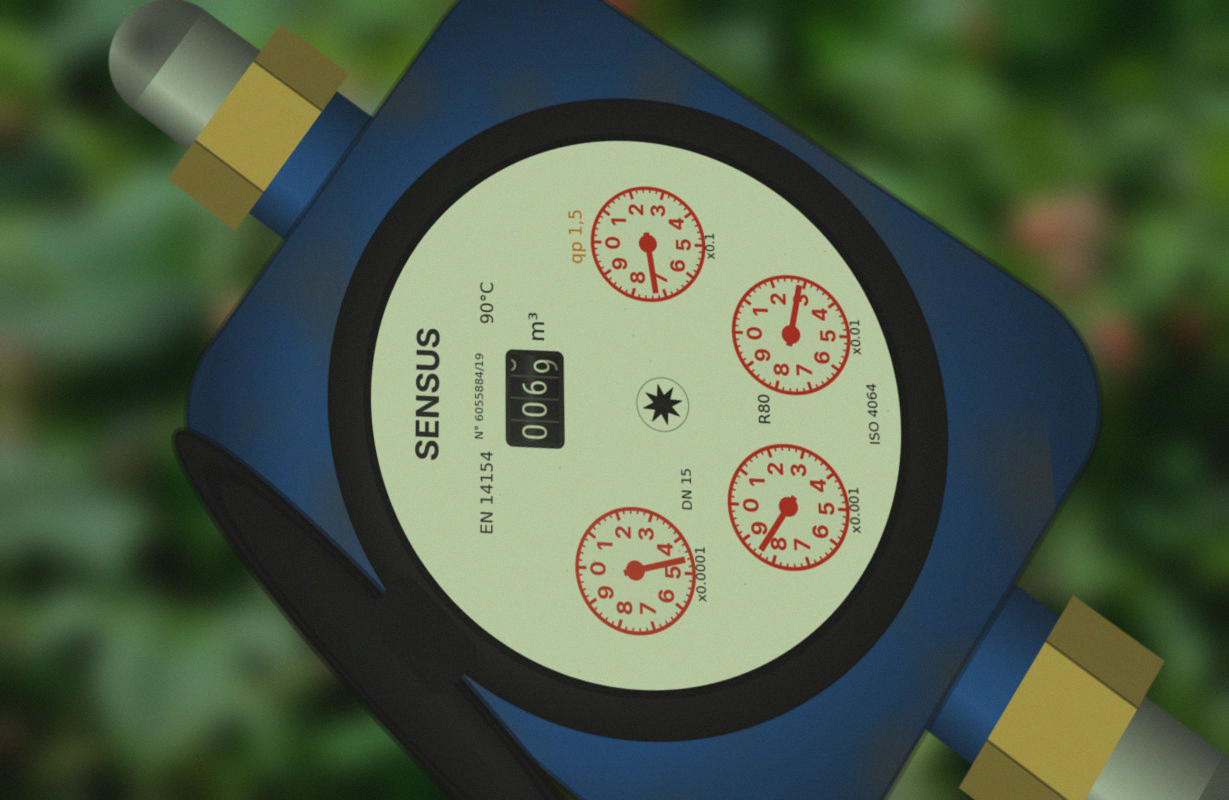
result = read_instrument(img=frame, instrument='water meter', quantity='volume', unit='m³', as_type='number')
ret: 68.7284 m³
